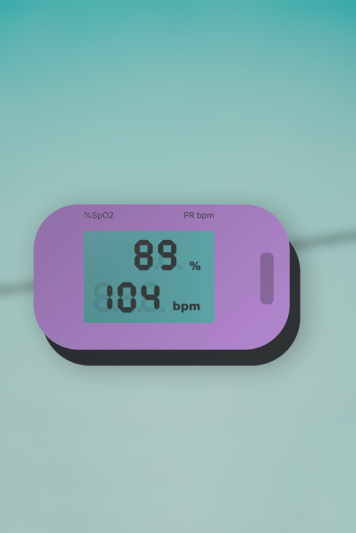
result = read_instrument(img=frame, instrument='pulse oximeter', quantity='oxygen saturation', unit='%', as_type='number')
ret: 89 %
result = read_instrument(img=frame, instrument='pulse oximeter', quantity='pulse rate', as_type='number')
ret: 104 bpm
